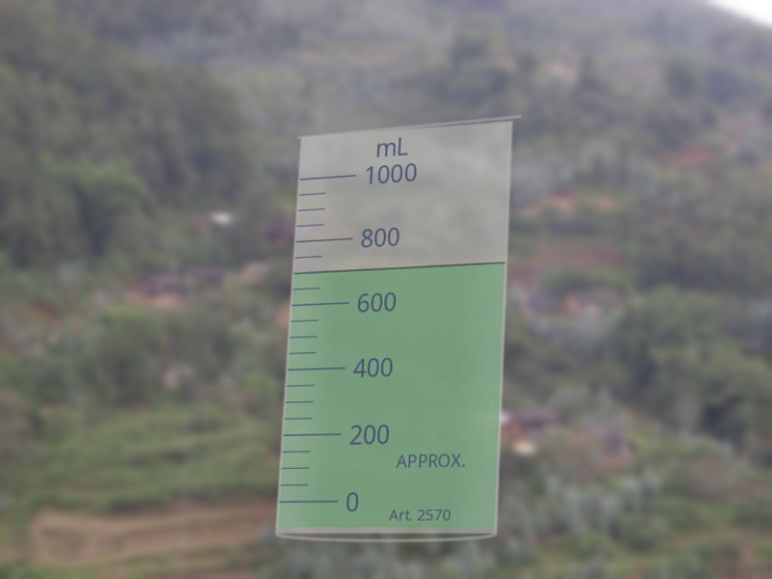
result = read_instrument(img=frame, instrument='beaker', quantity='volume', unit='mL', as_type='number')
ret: 700 mL
